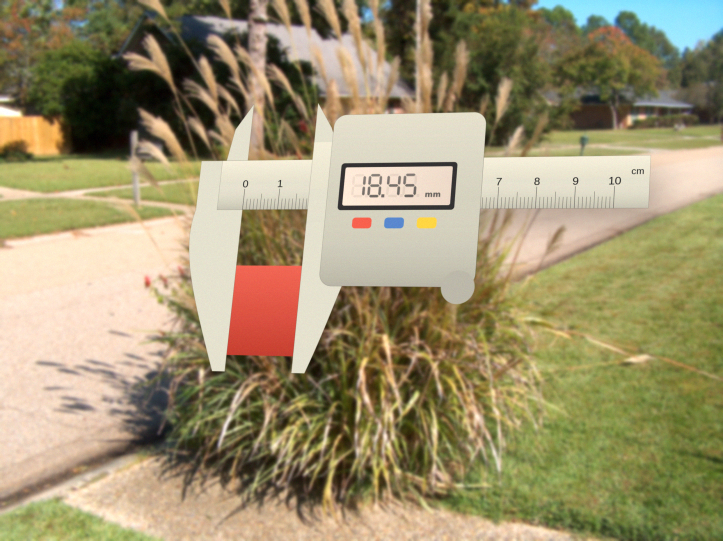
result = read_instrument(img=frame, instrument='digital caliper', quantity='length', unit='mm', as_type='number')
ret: 18.45 mm
